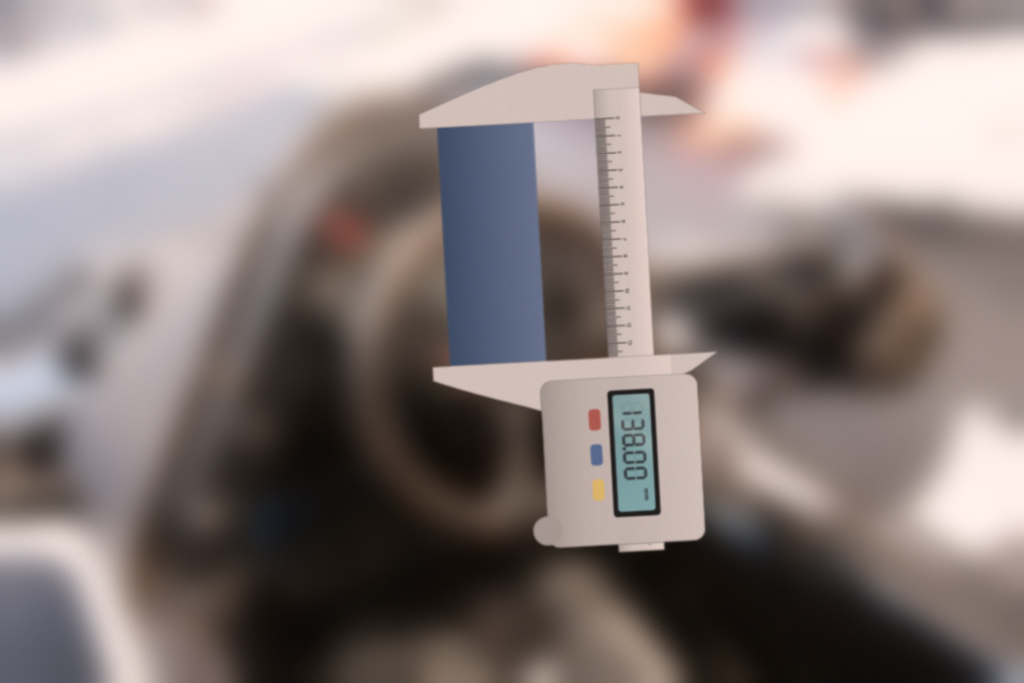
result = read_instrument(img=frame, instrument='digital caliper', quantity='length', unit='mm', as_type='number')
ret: 138.00 mm
